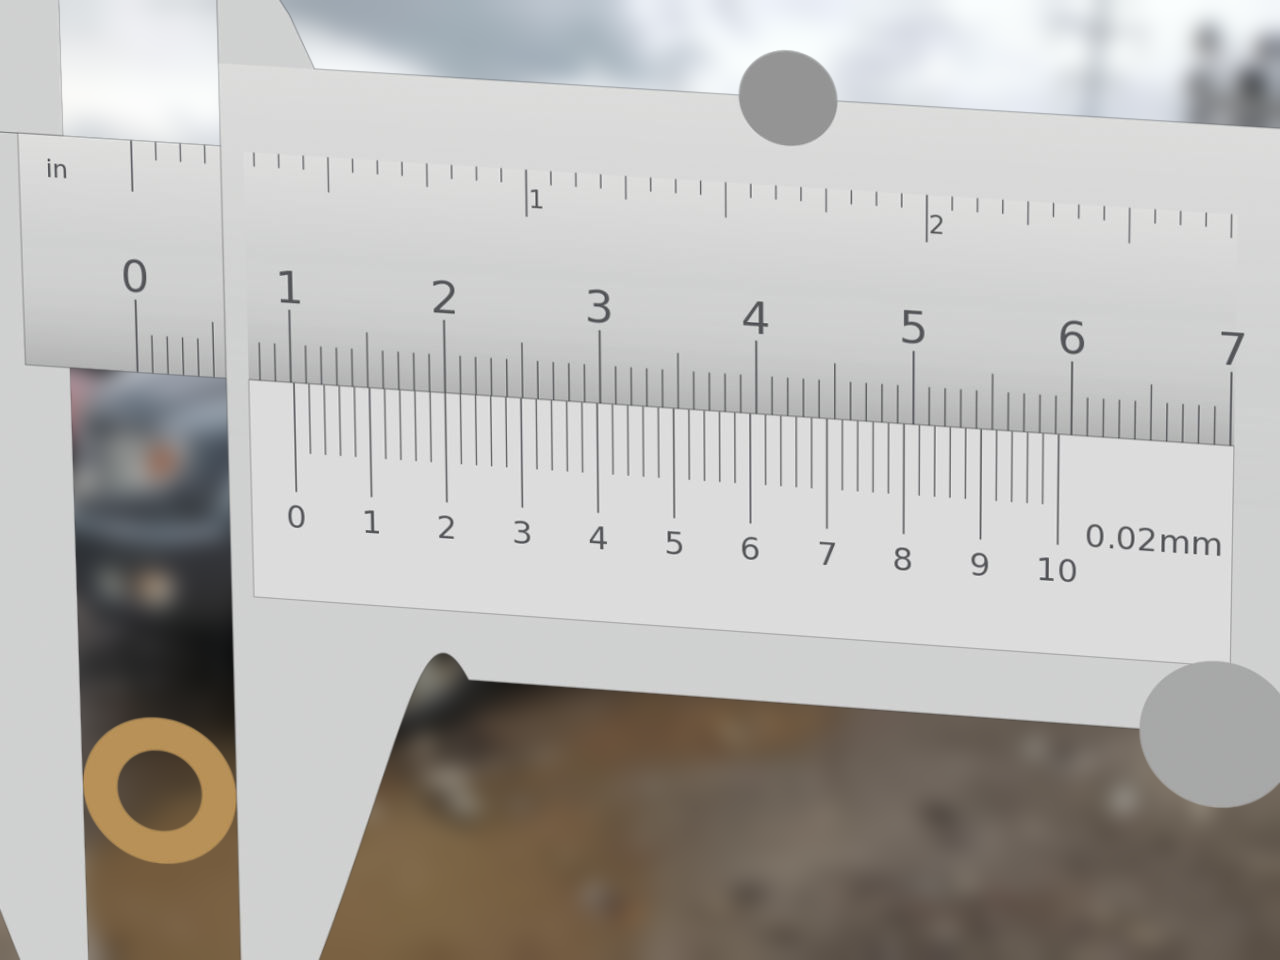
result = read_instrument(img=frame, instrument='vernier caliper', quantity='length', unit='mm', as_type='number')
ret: 10.2 mm
